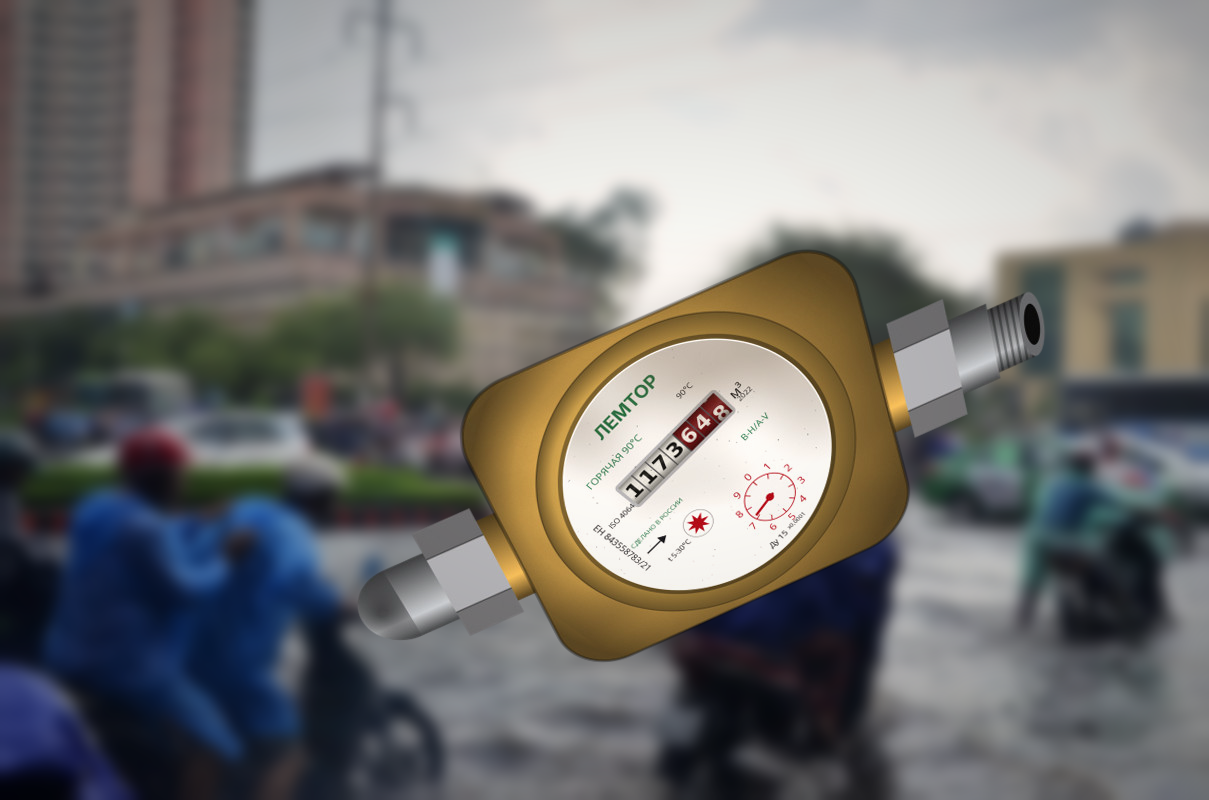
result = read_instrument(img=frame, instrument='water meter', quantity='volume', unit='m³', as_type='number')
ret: 1173.6477 m³
